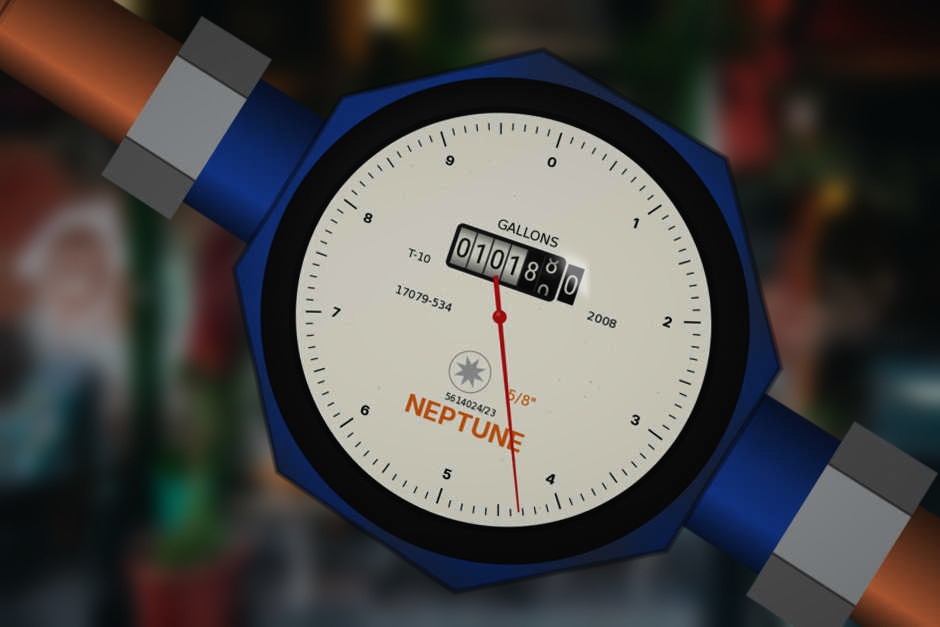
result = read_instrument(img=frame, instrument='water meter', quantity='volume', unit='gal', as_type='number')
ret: 101884.3 gal
